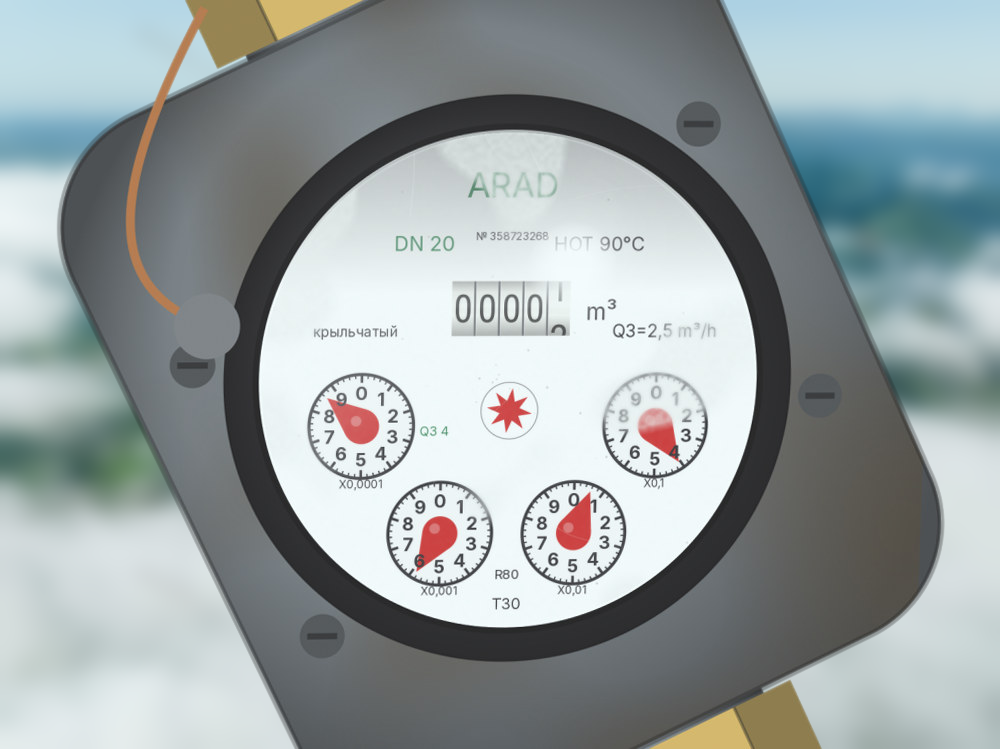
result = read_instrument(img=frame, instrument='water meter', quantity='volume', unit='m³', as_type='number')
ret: 1.4058 m³
